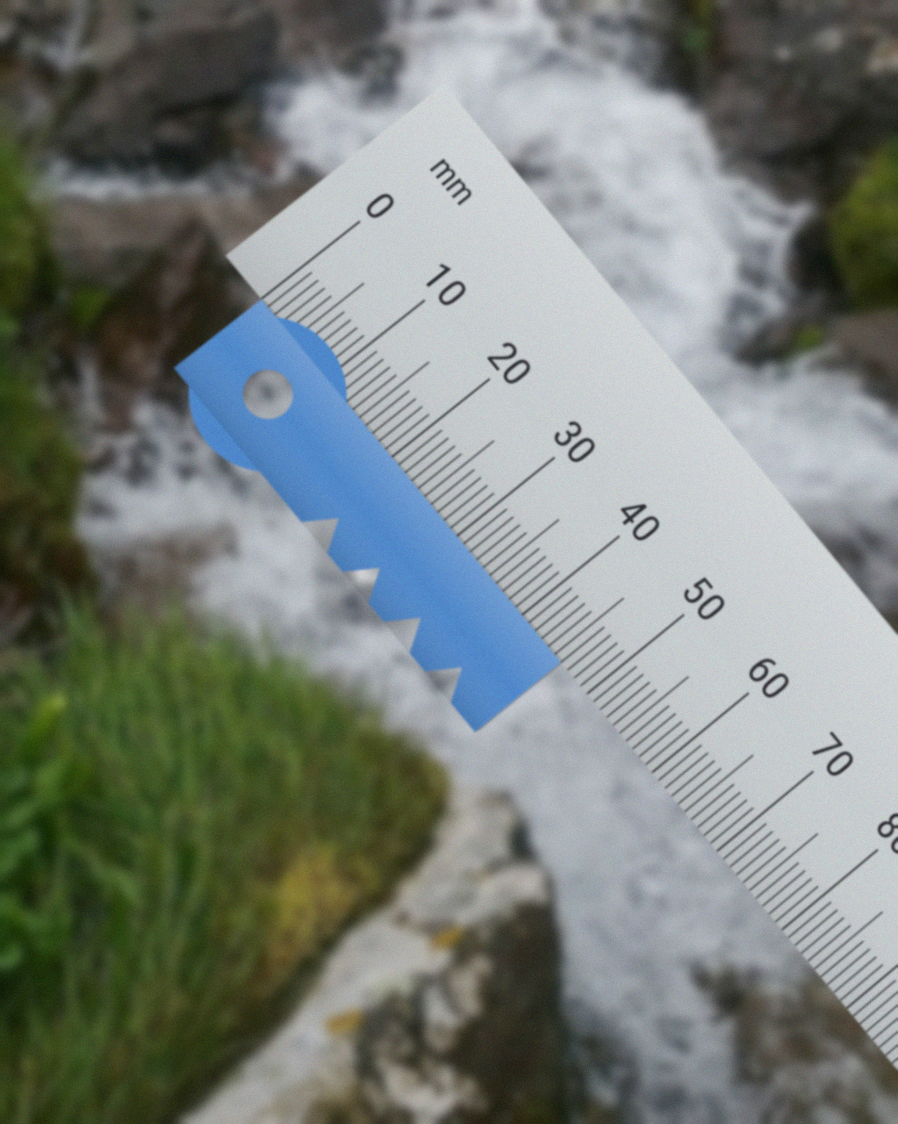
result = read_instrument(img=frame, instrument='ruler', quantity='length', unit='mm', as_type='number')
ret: 46 mm
